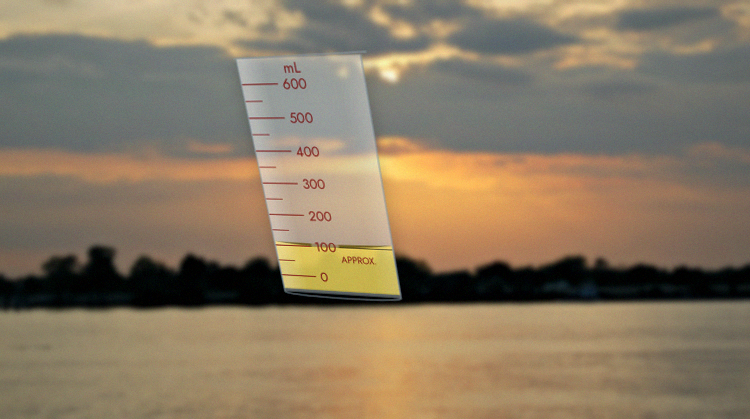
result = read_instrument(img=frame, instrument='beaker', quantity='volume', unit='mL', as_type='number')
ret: 100 mL
